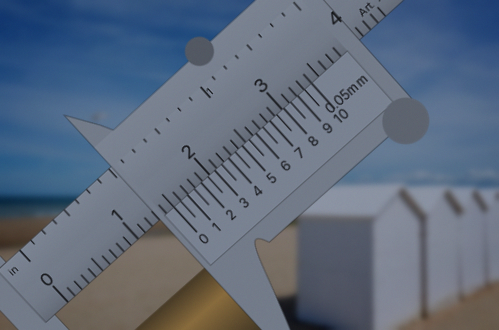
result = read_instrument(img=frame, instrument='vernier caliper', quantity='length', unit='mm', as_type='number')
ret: 15.0 mm
